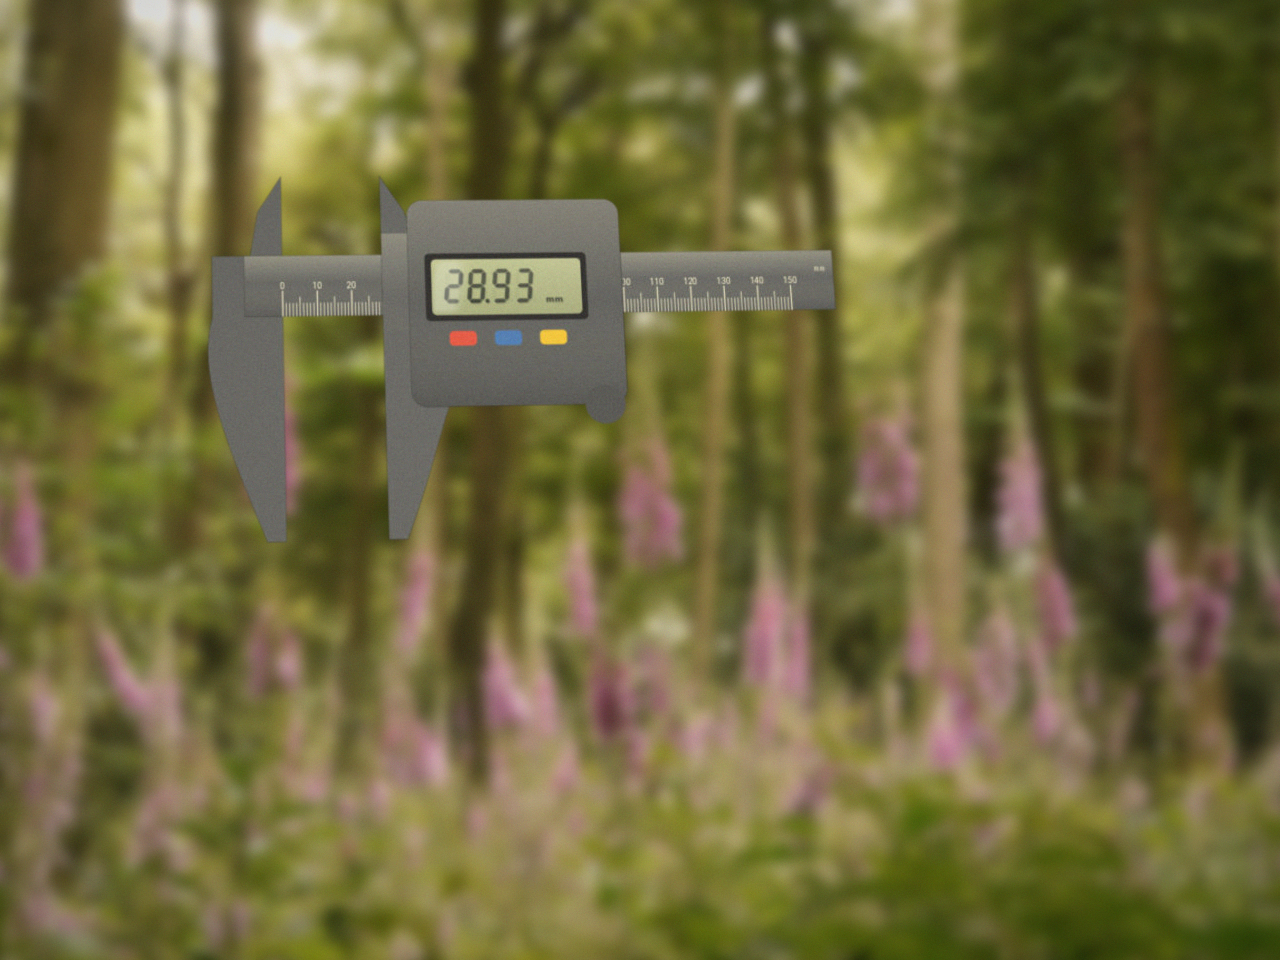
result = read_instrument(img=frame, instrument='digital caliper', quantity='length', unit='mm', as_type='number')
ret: 28.93 mm
